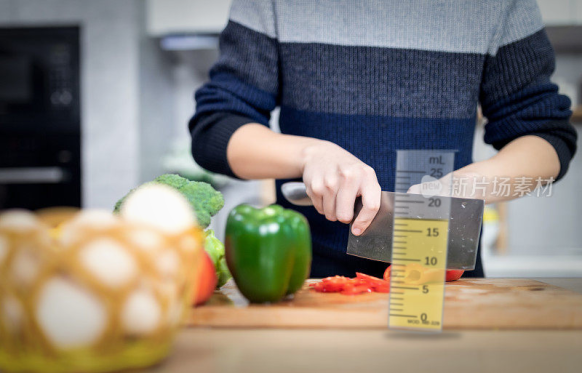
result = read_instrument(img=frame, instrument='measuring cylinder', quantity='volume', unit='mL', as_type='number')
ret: 17 mL
